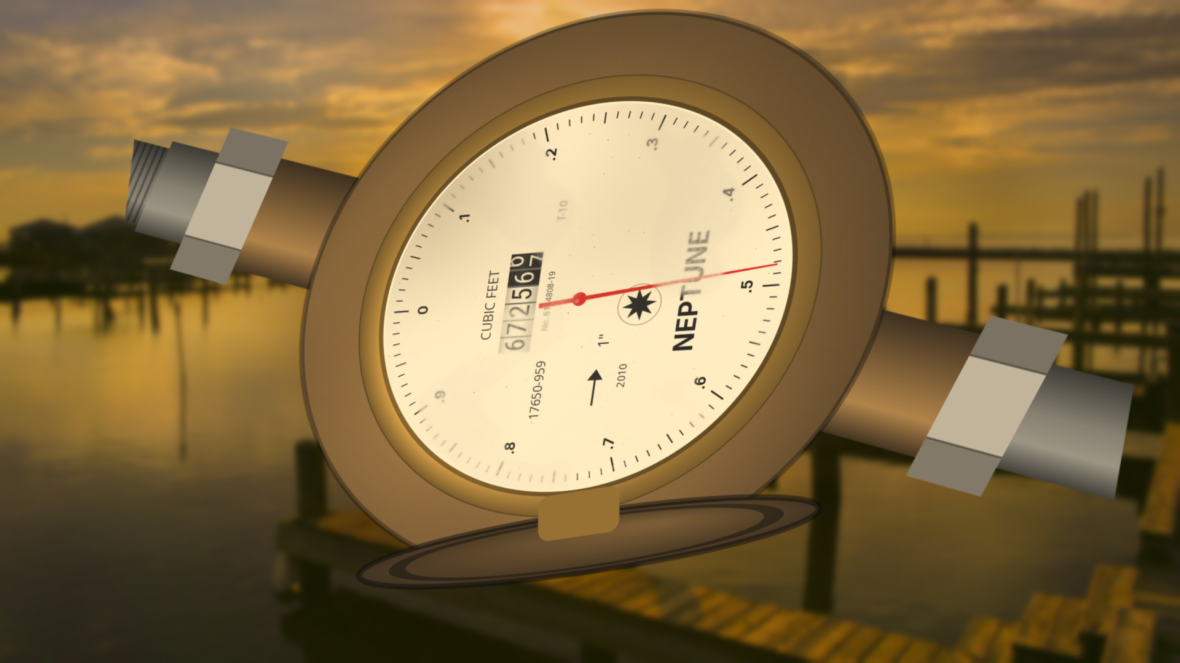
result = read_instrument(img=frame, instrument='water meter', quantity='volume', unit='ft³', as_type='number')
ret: 672566.48 ft³
